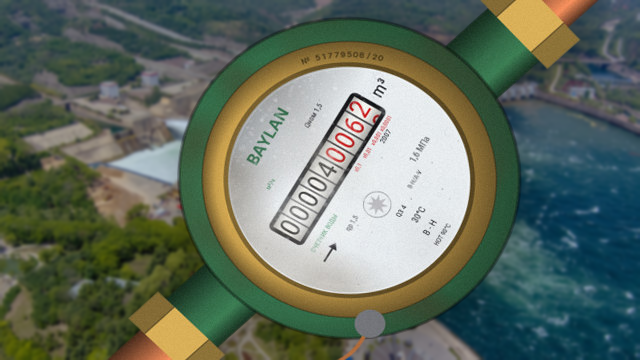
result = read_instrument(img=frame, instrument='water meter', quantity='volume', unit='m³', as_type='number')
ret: 4.0062 m³
